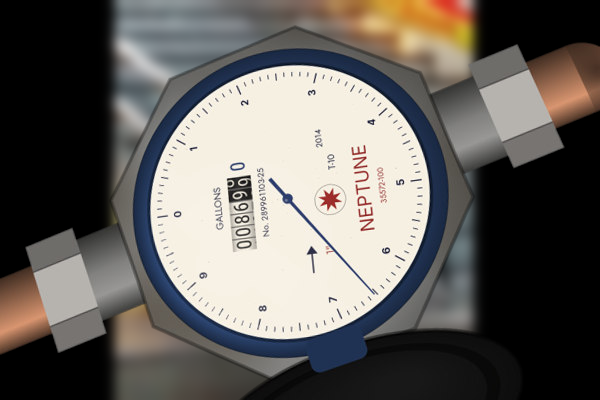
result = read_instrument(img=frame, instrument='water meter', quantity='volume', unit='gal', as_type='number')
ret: 86986.5 gal
